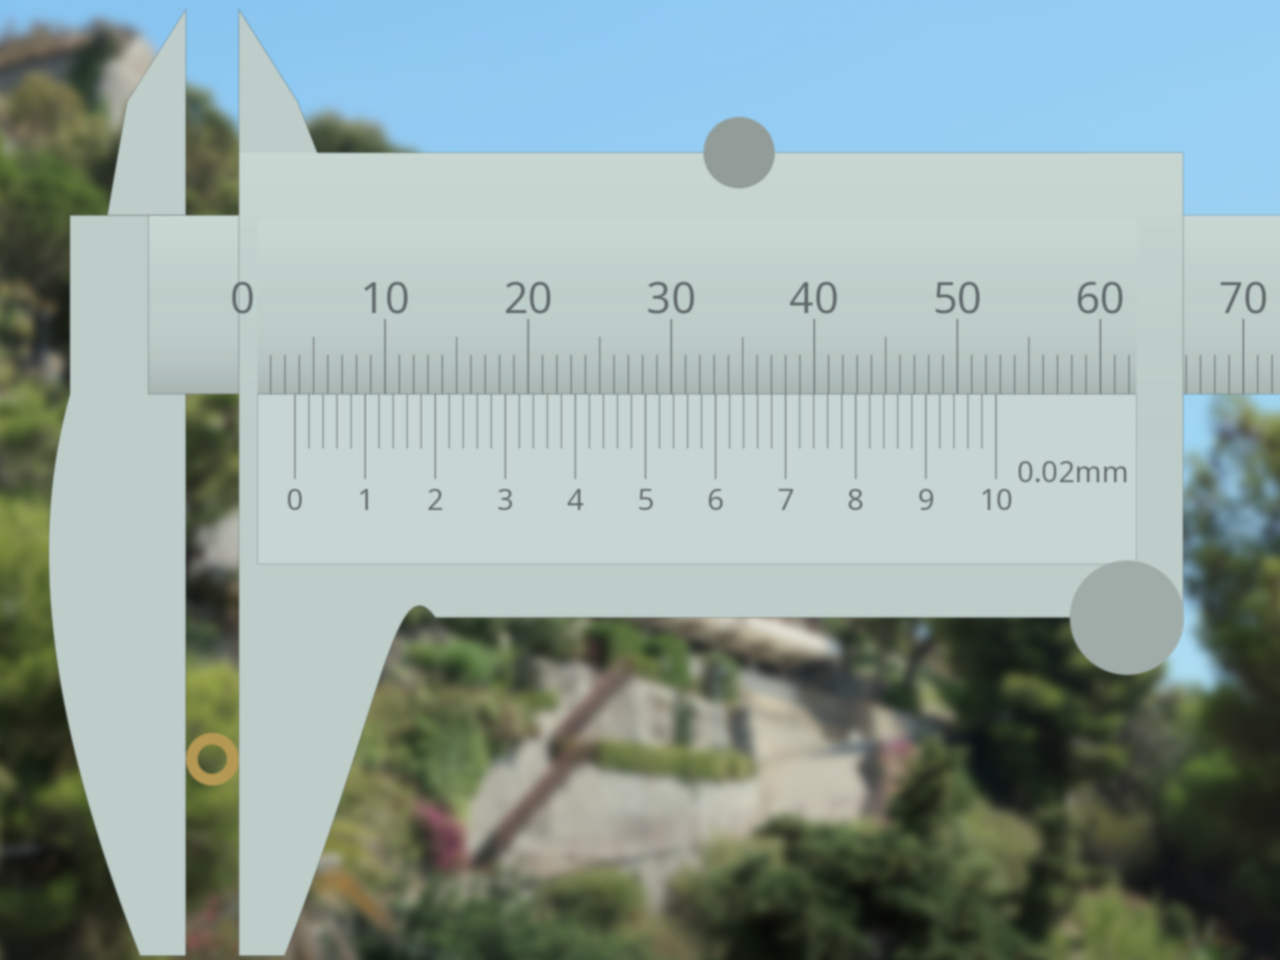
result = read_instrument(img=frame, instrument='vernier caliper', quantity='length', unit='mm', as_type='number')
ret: 3.7 mm
